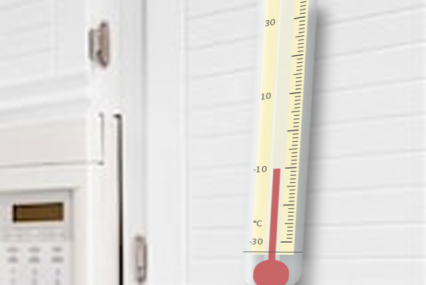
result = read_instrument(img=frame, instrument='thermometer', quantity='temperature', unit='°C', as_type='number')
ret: -10 °C
